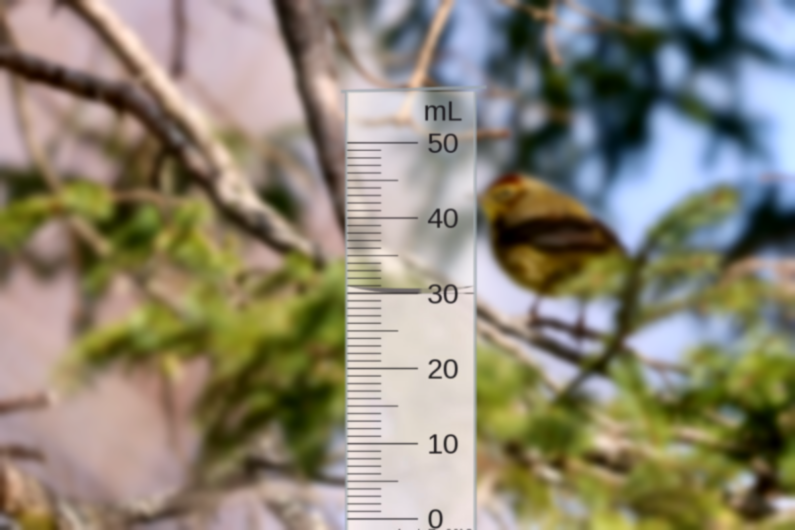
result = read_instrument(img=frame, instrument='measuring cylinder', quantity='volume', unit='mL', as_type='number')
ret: 30 mL
